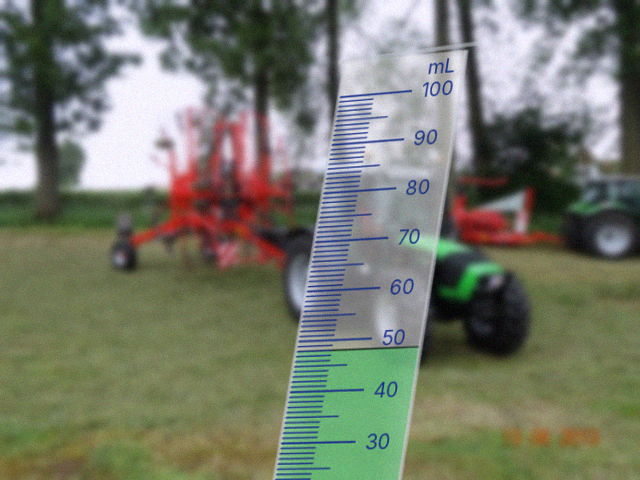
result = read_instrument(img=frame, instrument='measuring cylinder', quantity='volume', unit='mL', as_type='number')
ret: 48 mL
